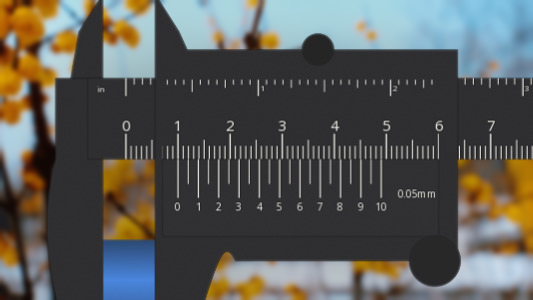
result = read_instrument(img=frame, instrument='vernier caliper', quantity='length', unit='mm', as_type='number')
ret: 10.0 mm
